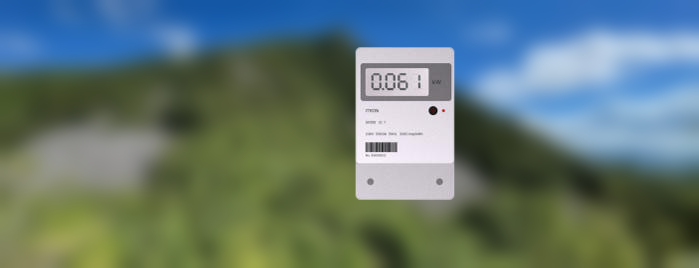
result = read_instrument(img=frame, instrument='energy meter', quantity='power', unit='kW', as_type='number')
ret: 0.061 kW
